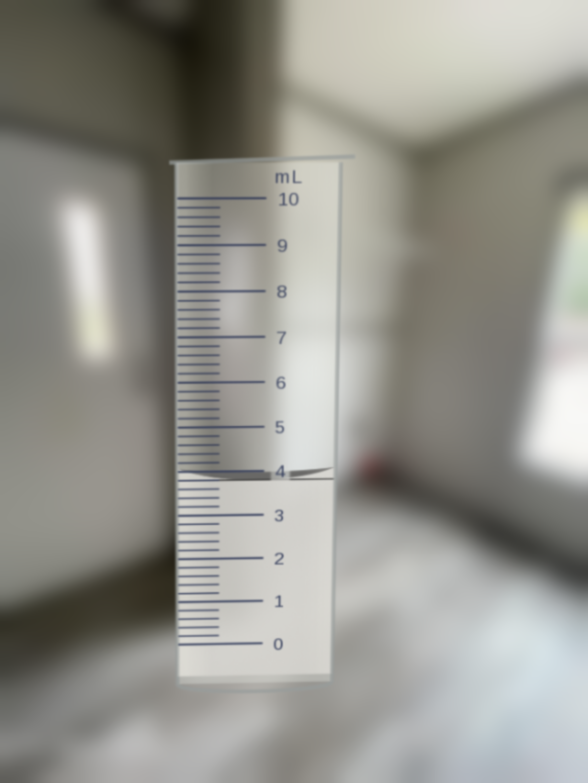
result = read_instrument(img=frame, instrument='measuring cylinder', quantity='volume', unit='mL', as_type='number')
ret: 3.8 mL
